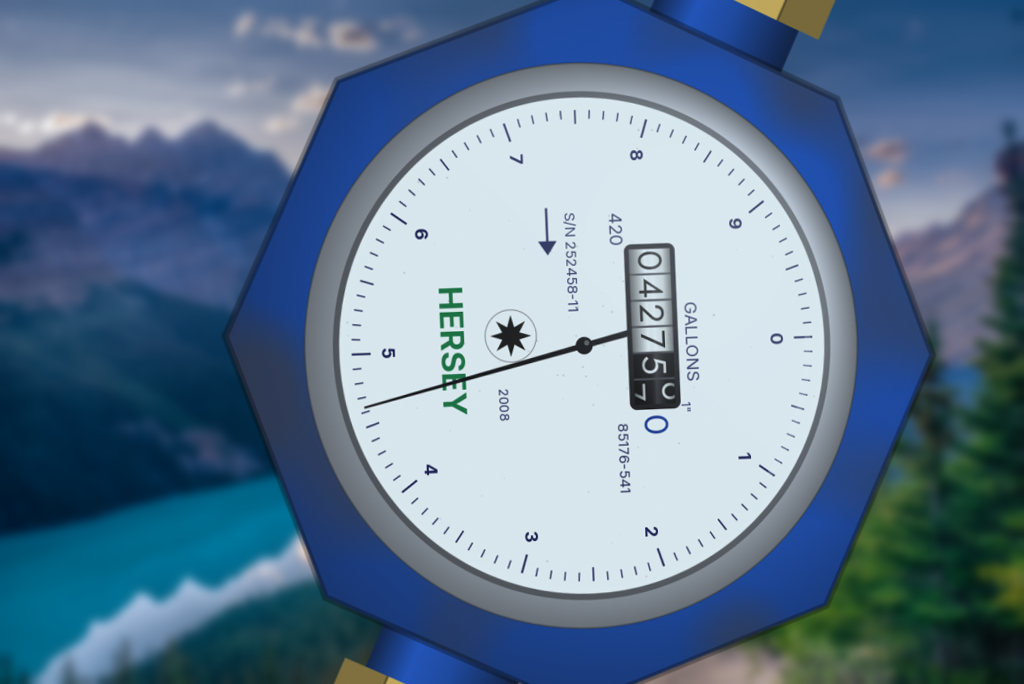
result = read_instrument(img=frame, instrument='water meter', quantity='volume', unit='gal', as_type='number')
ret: 427564.6 gal
